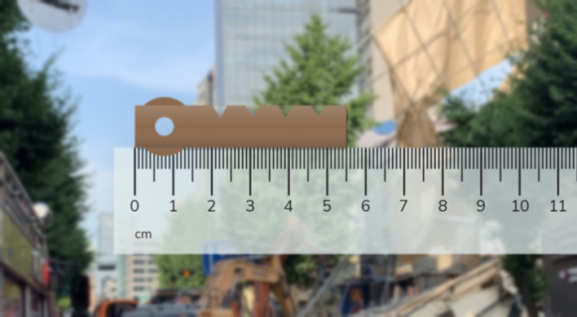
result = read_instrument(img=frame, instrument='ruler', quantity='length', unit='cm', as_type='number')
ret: 5.5 cm
